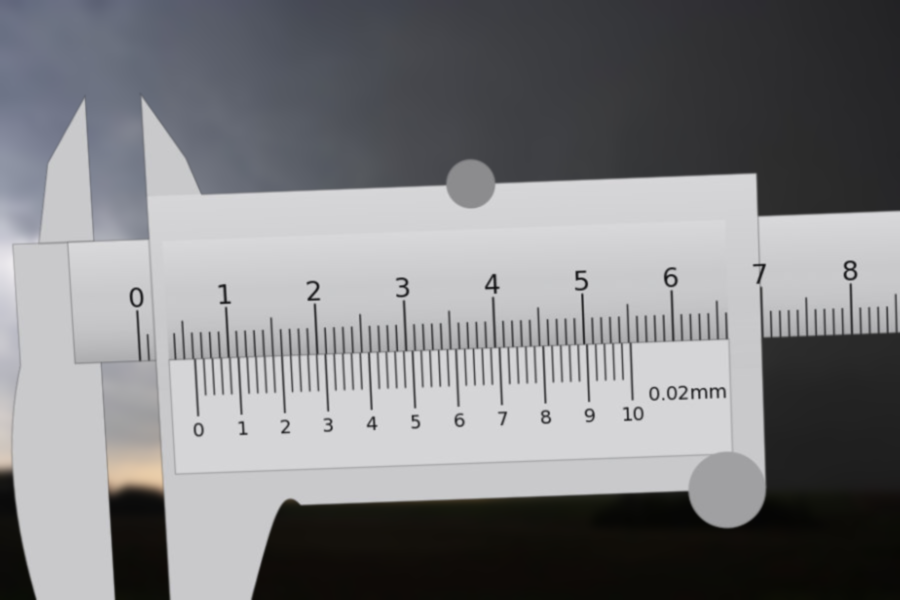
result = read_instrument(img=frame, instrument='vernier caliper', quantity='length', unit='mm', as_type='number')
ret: 6.2 mm
